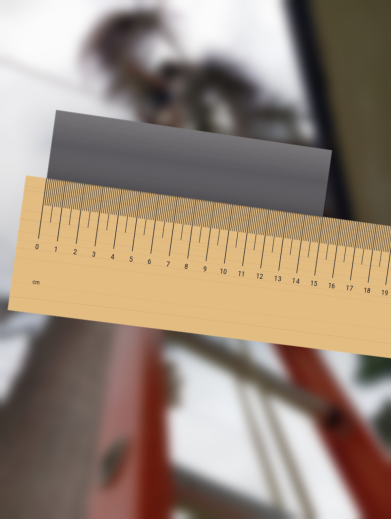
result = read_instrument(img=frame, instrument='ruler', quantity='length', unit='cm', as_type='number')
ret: 15 cm
